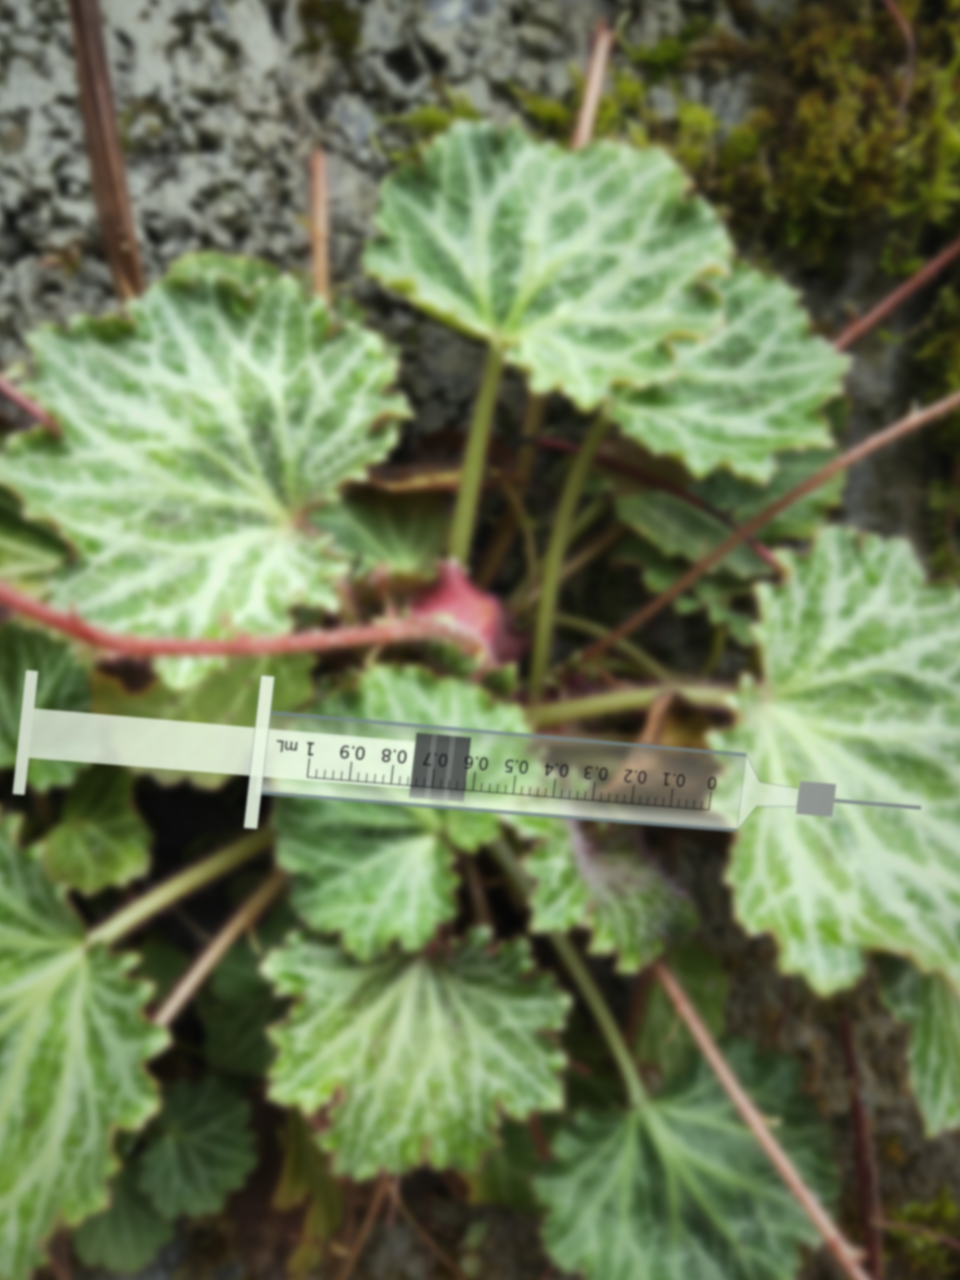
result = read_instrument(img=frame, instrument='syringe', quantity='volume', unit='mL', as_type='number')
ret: 0.62 mL
